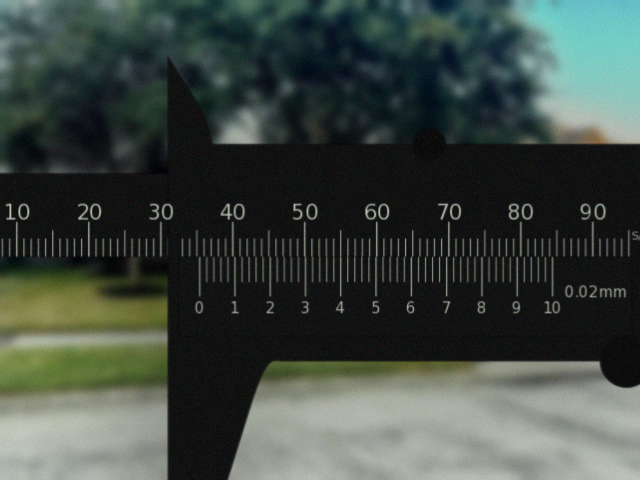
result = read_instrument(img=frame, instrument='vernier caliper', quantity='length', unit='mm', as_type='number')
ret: 35.4 mm
